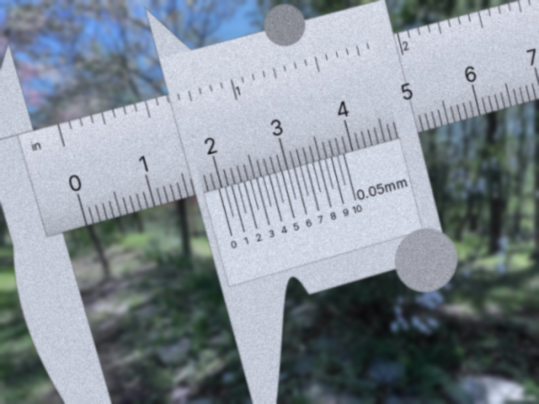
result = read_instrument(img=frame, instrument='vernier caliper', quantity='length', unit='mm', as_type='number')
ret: 19.6 mm
